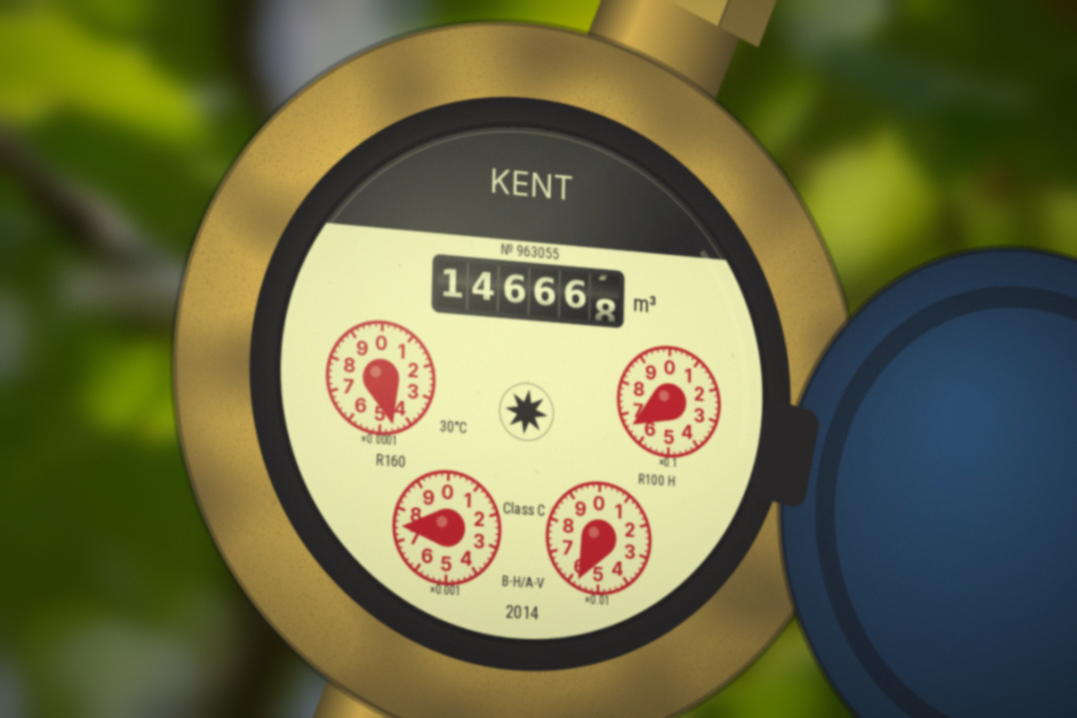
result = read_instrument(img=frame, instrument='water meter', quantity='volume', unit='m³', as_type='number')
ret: 146667.6574 m³
